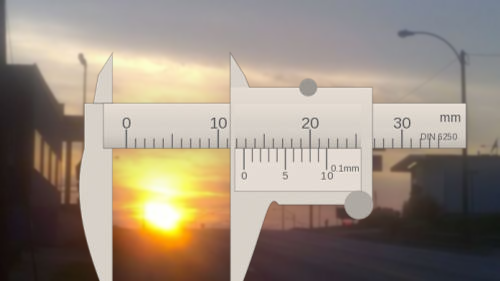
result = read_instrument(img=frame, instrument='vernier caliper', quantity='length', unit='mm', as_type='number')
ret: 12.8 mm
